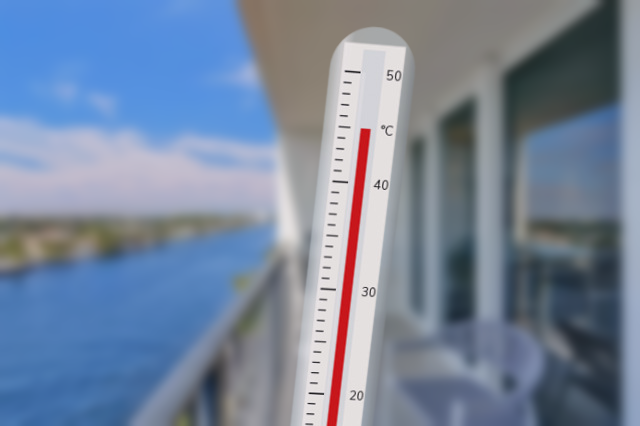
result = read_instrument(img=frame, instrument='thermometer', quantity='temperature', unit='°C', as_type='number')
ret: 45 °C
